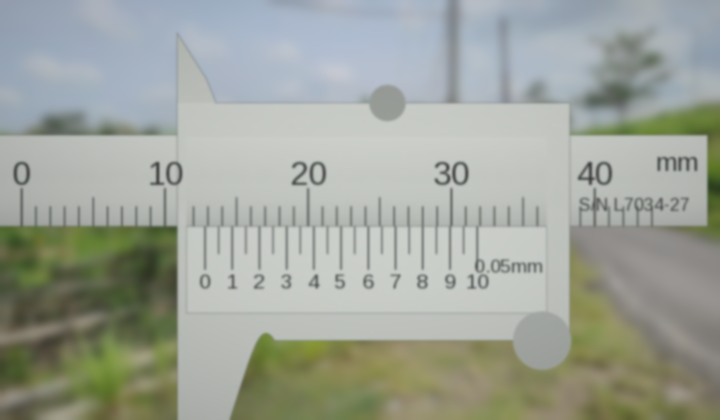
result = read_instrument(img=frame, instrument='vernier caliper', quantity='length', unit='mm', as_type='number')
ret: 12.8 mm
